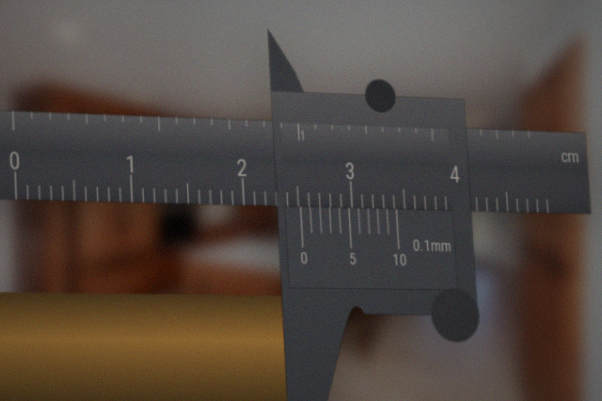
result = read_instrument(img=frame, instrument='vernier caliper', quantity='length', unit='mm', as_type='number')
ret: 25.2 mm
